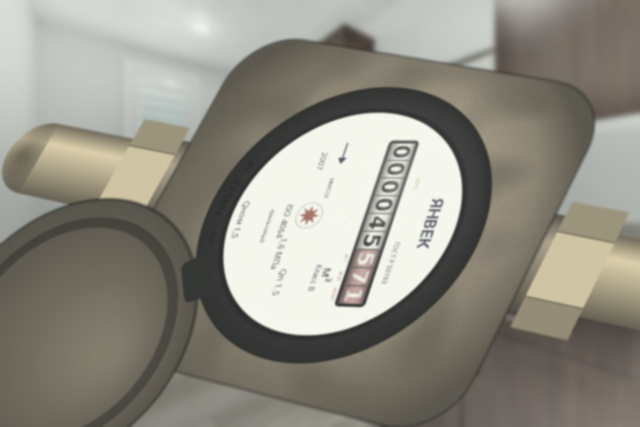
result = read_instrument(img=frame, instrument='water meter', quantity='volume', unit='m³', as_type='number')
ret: 45.571 m³
